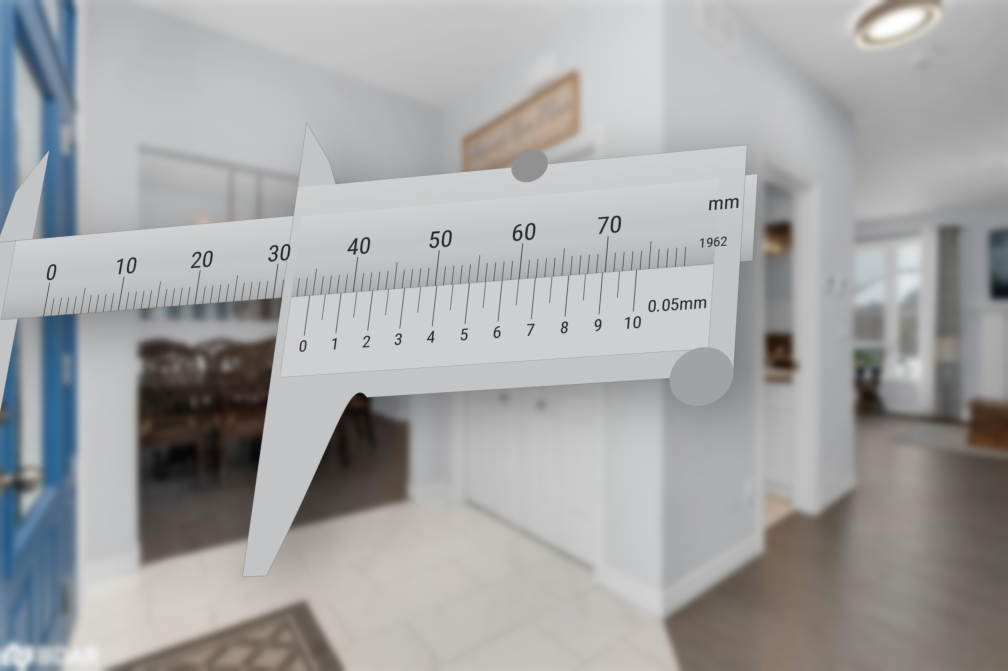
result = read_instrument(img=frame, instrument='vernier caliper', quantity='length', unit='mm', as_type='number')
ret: 34.6 mm
